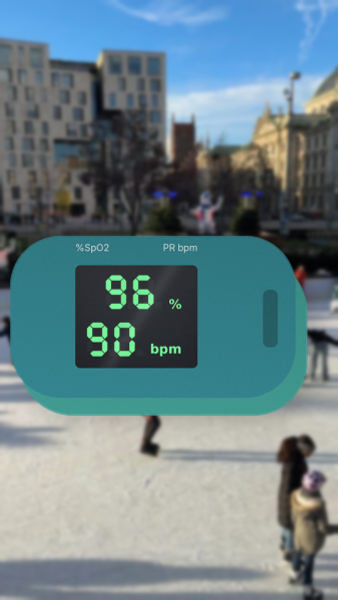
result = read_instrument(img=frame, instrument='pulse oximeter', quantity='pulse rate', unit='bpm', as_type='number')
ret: 90 bpm
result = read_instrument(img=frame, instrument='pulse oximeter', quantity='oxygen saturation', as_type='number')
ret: 96 %
